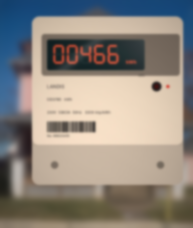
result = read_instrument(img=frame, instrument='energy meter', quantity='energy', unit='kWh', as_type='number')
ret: 466 kWh
